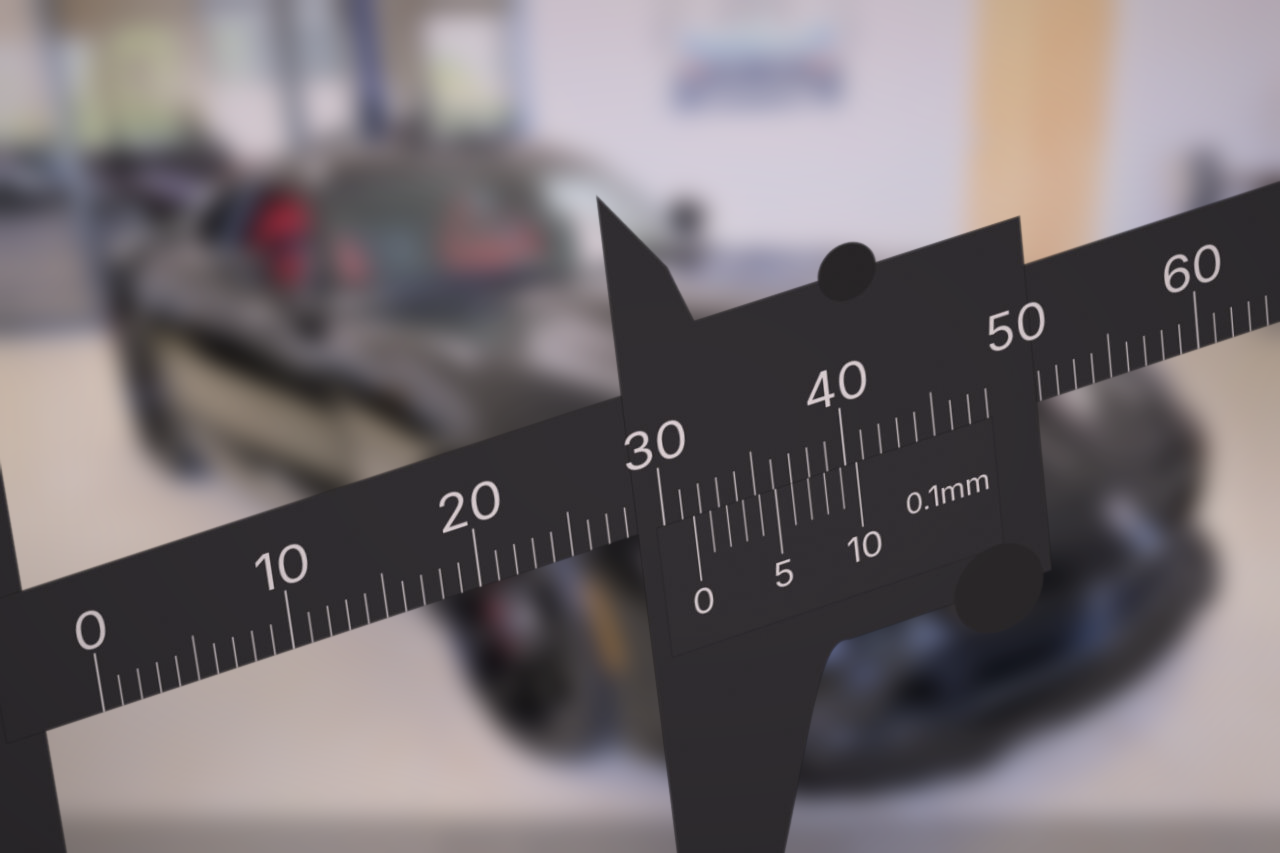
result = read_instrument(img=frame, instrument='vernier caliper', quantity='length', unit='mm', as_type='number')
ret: 31.6 mm
